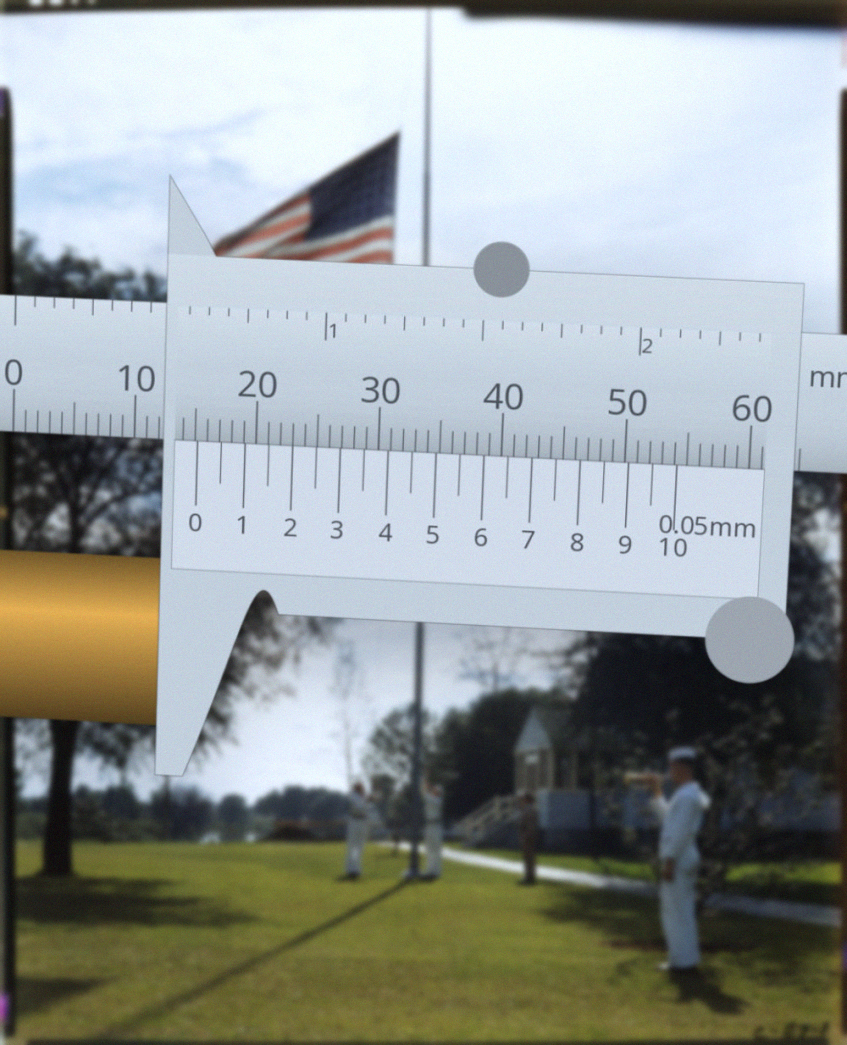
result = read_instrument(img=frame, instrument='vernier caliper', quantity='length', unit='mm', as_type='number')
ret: 15.2 mm
